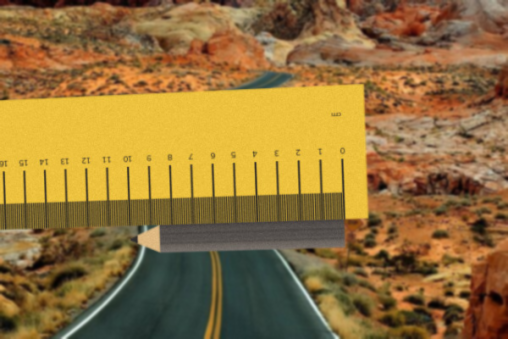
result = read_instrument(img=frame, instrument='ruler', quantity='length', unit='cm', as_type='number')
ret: 10 cm
